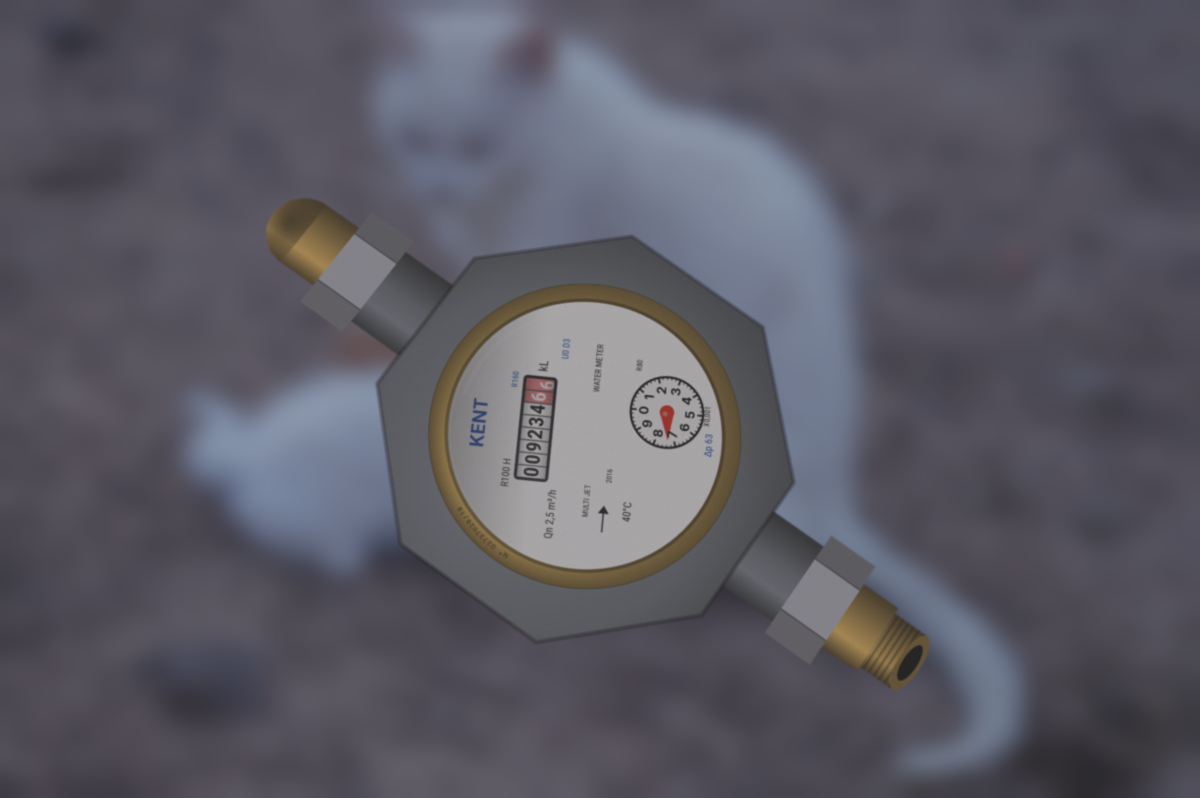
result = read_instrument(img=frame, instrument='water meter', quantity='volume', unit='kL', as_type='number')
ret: 9234.657 kL
